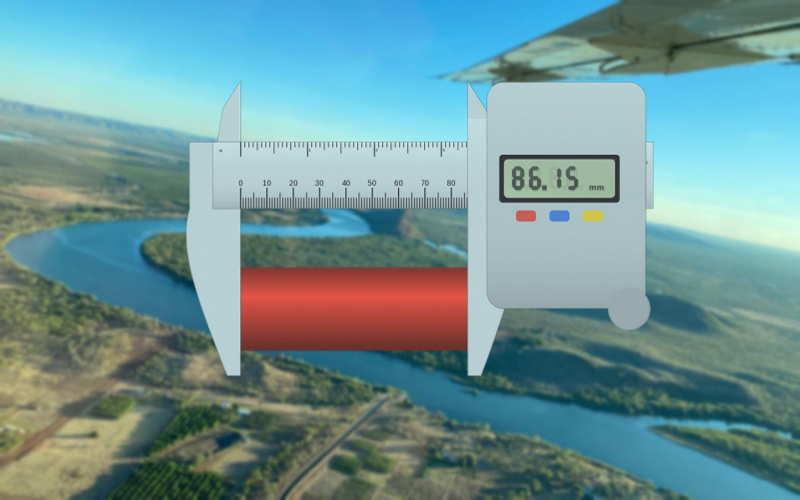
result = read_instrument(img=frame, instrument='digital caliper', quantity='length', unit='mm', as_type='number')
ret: 86.15 mm
